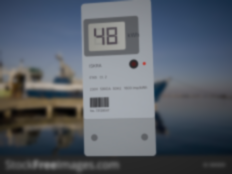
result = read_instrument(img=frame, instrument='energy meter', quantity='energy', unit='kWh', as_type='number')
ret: 48 kWh
